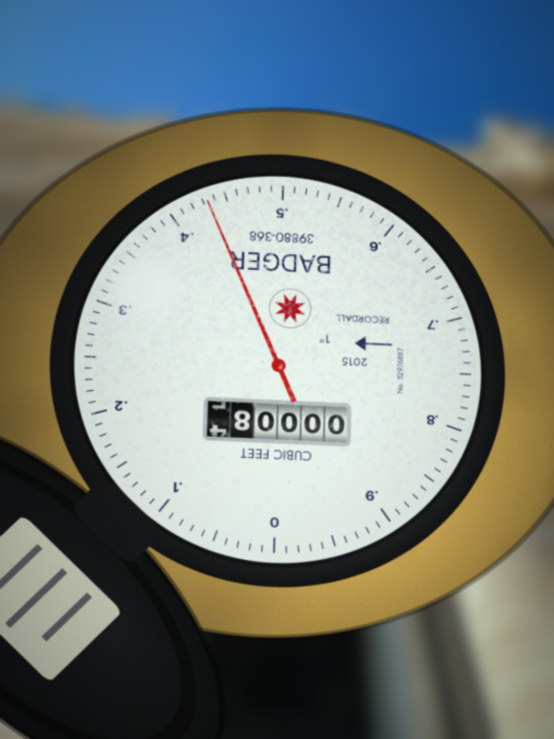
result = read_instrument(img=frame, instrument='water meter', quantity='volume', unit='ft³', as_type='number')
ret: 84.43 ft³
